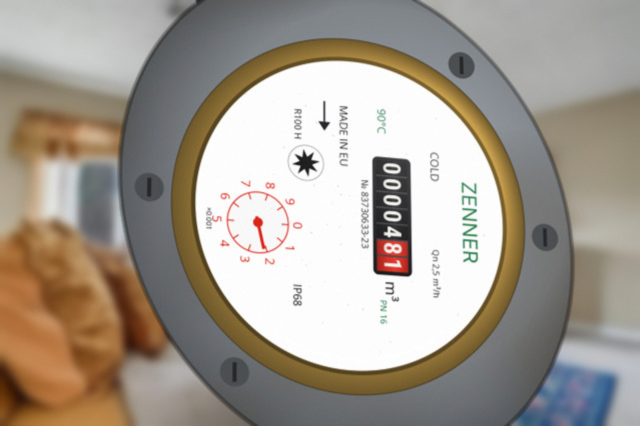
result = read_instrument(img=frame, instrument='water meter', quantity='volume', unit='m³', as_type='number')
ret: 4.812 m³
